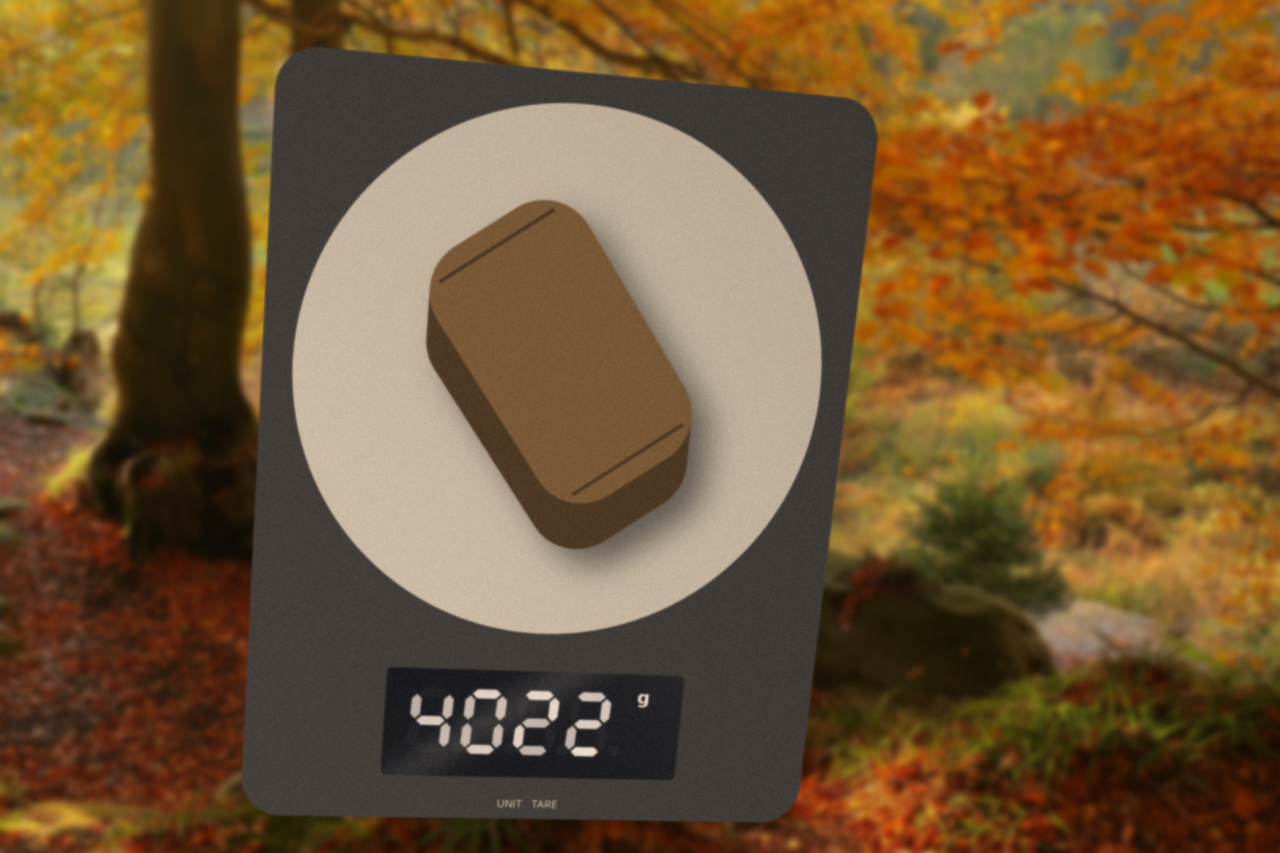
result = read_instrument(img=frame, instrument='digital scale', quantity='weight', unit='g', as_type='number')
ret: 4022 g
